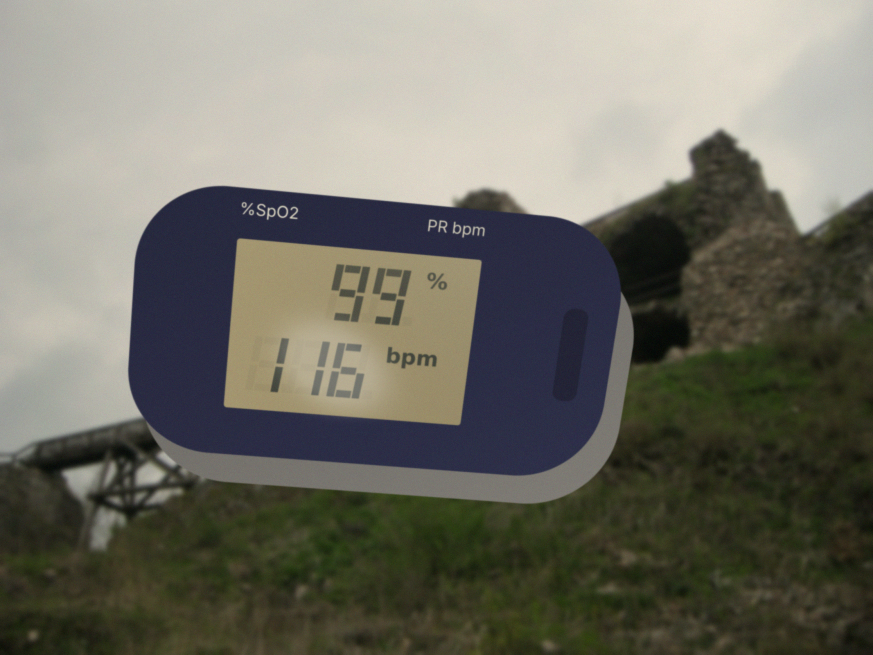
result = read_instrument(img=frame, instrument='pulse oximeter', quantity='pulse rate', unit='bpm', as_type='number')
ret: 116 bpm
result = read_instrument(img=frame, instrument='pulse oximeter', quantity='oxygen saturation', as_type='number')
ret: 99 %
